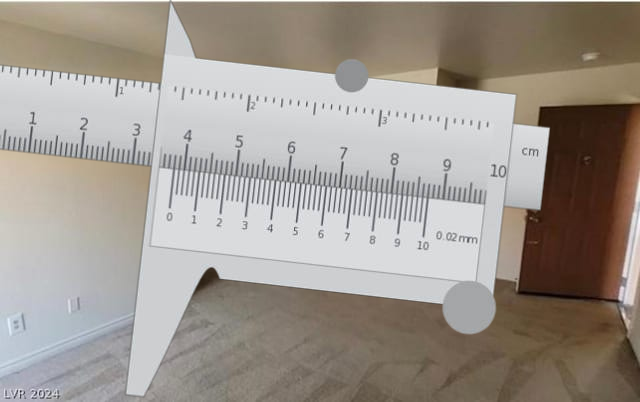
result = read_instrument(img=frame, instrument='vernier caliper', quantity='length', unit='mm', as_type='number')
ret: 38.0 mm
